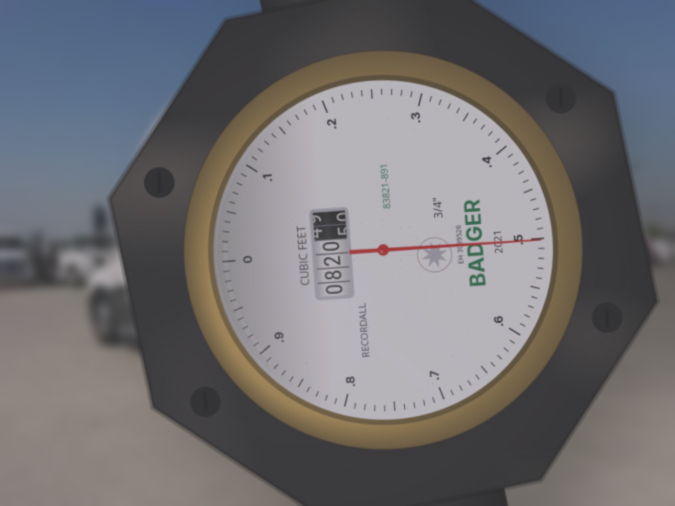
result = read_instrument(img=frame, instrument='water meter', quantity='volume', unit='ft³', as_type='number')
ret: 82049.50 ft³
